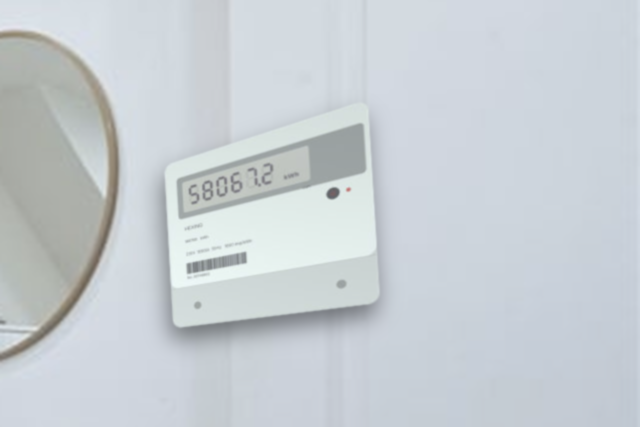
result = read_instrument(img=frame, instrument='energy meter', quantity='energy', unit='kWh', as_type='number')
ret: 58067.2 kWh
